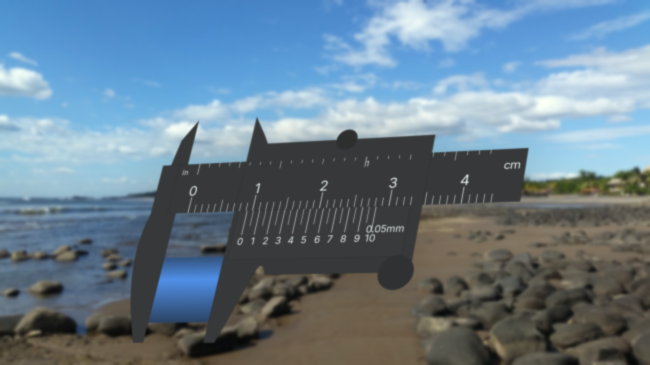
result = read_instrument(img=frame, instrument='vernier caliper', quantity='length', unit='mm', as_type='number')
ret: 9.2 mm
